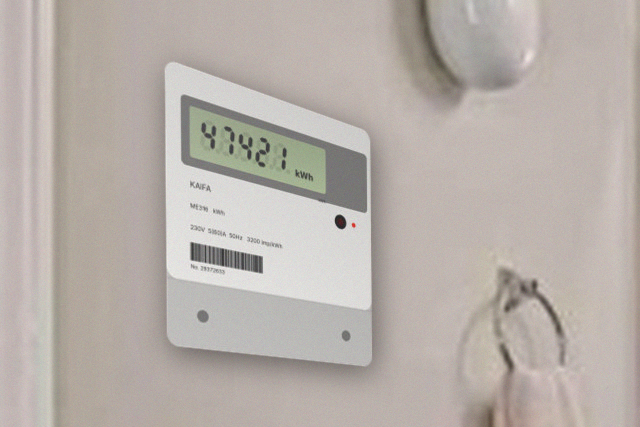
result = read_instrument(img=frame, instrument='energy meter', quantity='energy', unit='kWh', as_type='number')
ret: 47421 kWh
